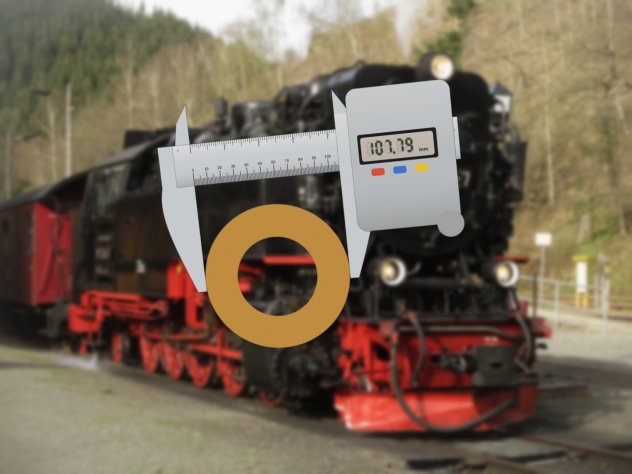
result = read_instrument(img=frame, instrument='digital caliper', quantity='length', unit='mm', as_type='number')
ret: 107.79 mm
